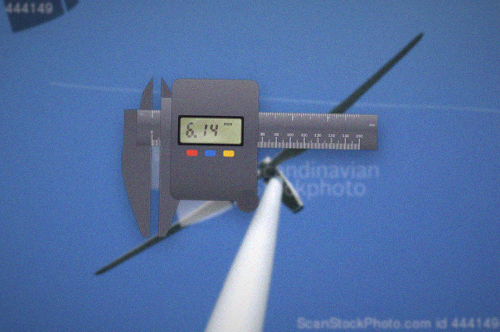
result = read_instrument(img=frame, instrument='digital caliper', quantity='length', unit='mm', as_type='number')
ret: 6.14 mm
